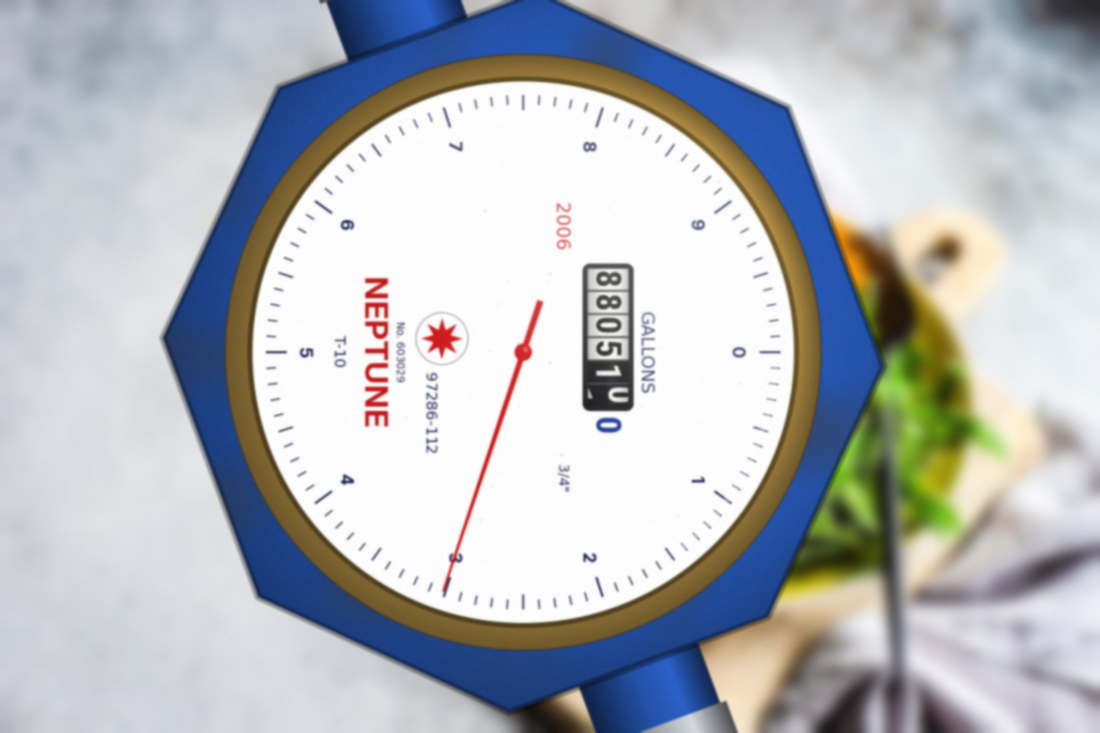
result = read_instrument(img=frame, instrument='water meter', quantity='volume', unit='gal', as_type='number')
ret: 8805103.0 gal
